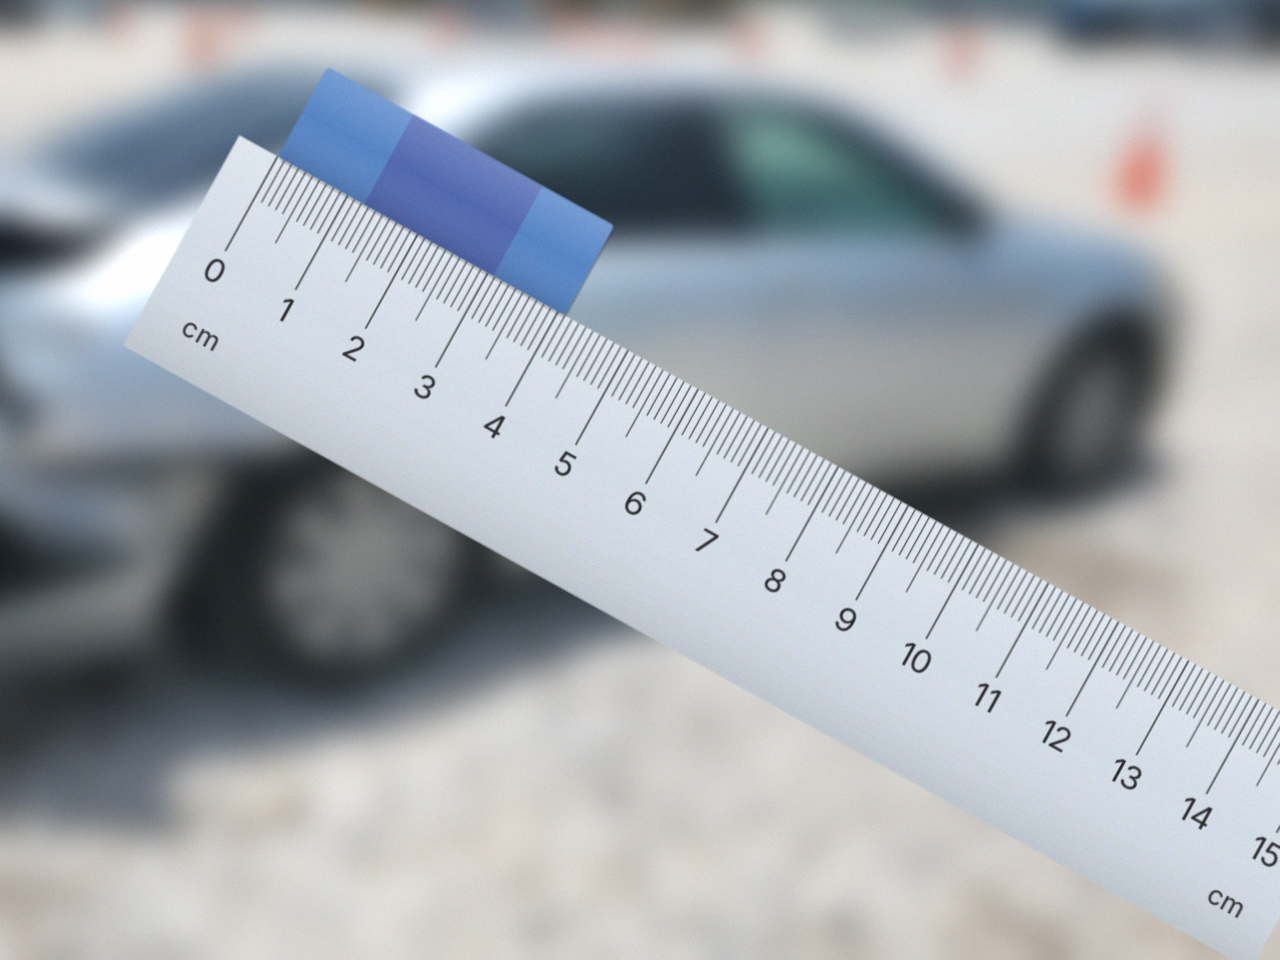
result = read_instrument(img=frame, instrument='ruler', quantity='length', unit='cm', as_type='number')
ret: 4.1 cm
